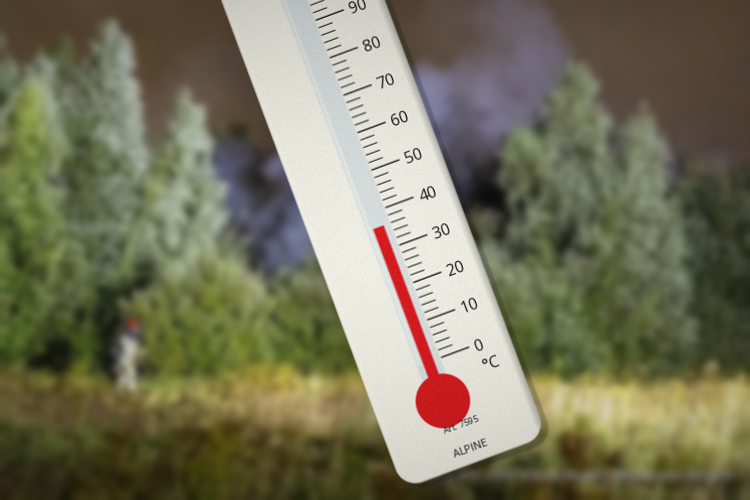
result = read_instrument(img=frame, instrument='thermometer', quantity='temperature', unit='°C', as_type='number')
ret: 36 °C
